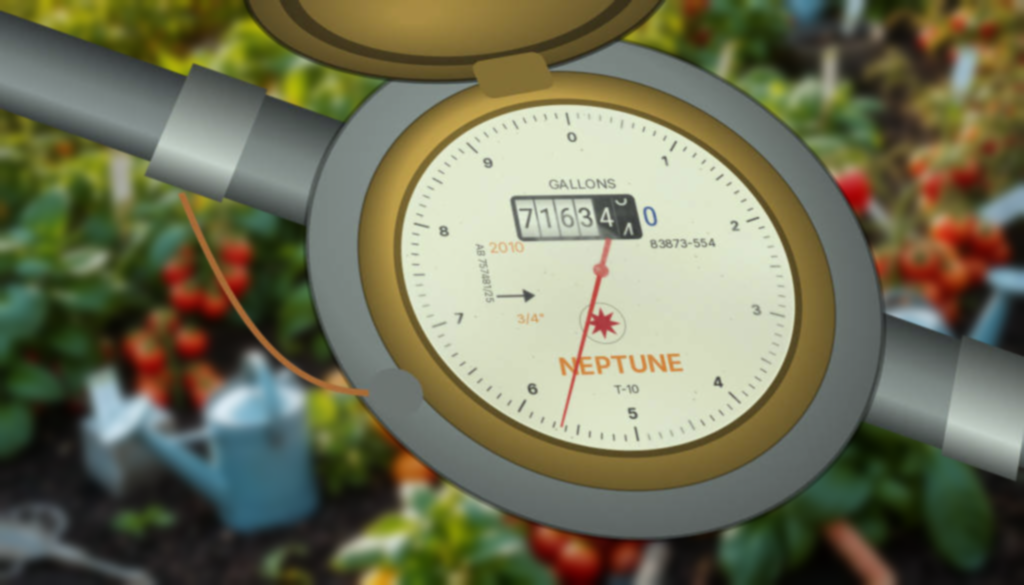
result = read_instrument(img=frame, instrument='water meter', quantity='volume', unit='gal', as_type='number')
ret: 7163435.6 gal
